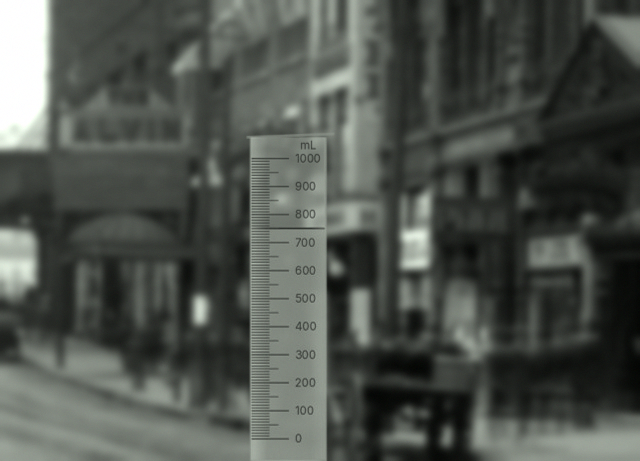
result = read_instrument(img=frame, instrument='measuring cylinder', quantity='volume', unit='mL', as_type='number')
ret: 750 mL
